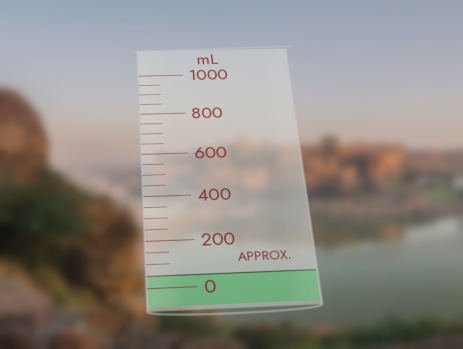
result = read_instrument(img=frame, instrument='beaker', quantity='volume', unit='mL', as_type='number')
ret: 50 mL
